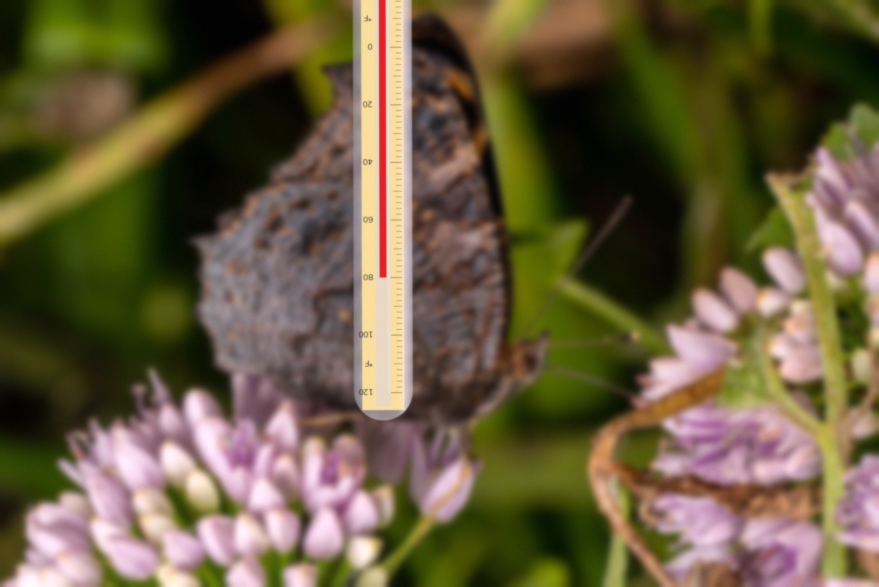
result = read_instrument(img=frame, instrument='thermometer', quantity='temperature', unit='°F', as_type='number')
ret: 80 °F
